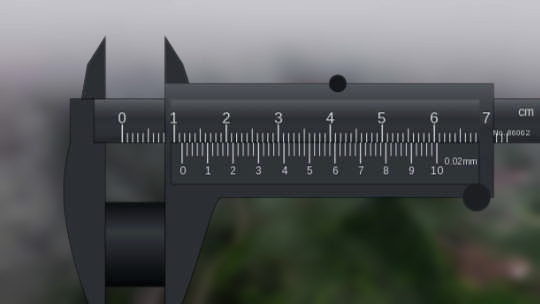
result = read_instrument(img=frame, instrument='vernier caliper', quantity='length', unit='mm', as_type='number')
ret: 11.5 mm
